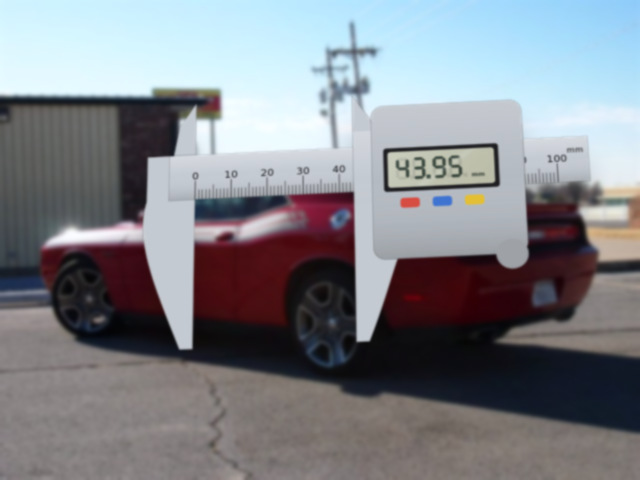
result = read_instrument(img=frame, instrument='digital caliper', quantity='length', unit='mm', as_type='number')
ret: 43.95 mm
